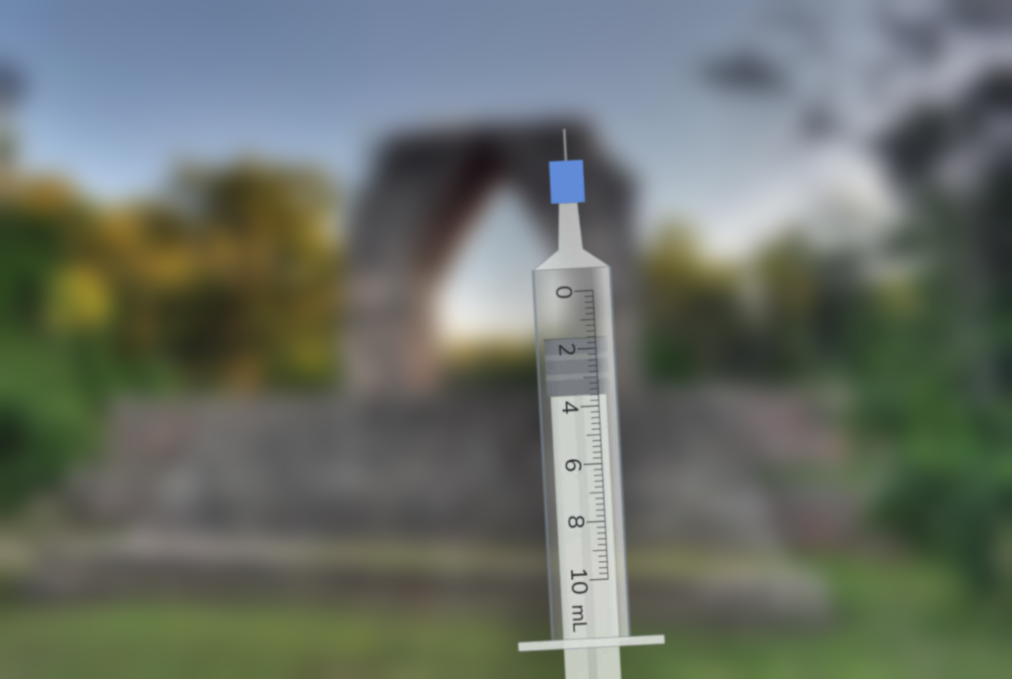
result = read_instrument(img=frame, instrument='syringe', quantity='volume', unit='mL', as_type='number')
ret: 1.6 mL
